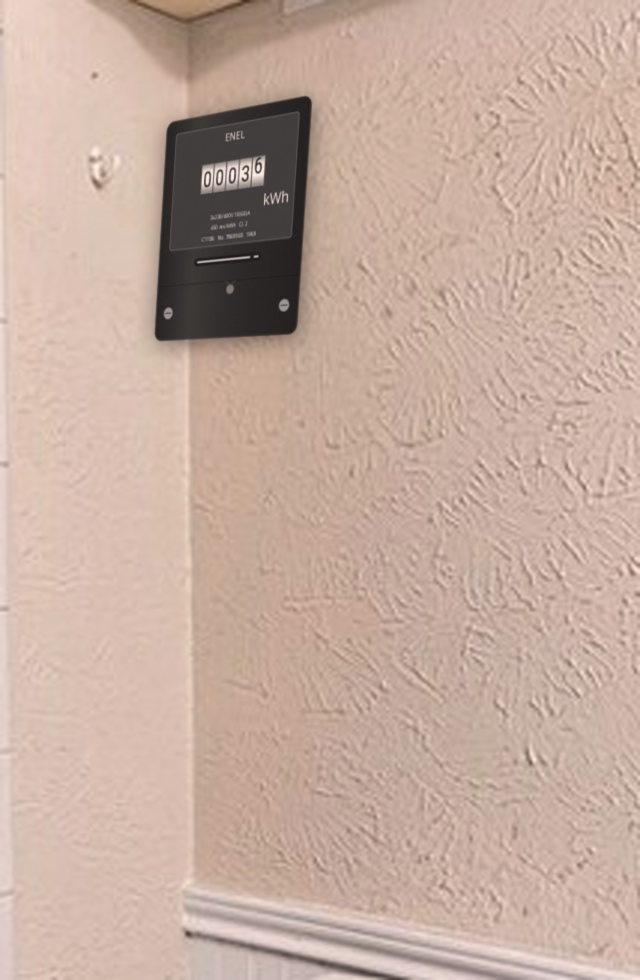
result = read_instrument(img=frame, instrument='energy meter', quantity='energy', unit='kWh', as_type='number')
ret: 36 kWh
